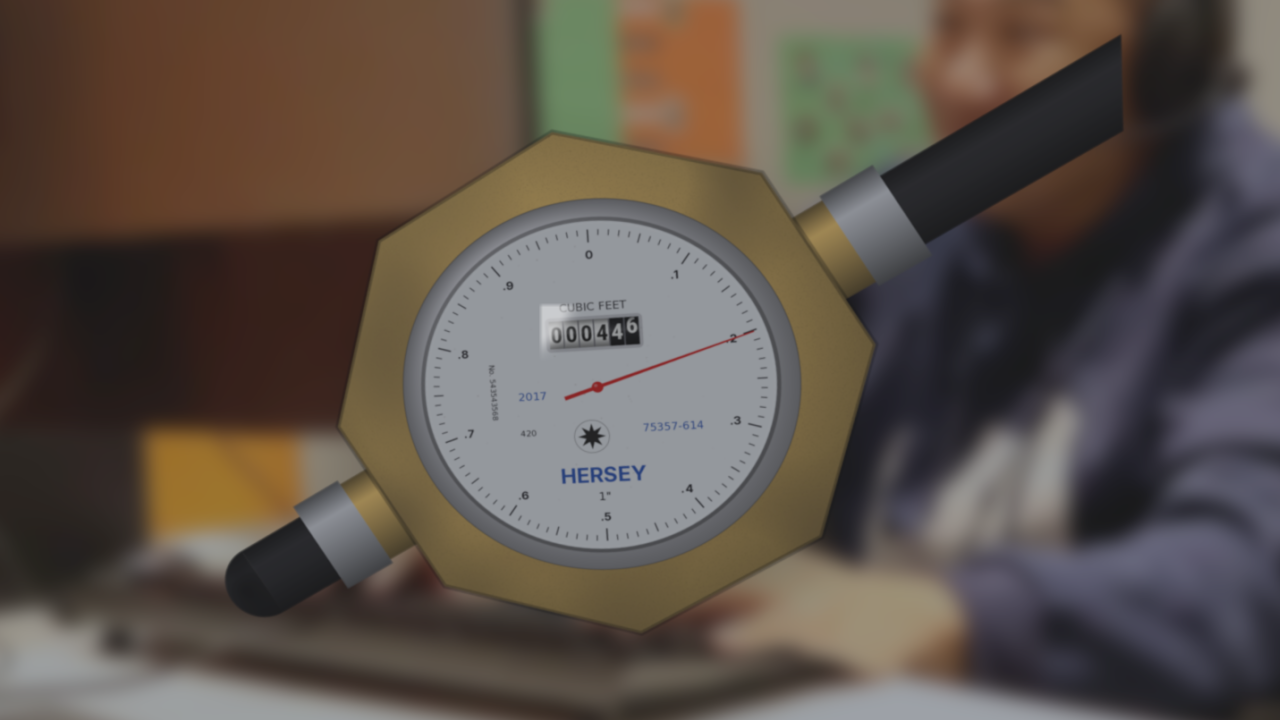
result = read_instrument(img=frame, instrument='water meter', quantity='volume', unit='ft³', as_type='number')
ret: 446.20 ft³
